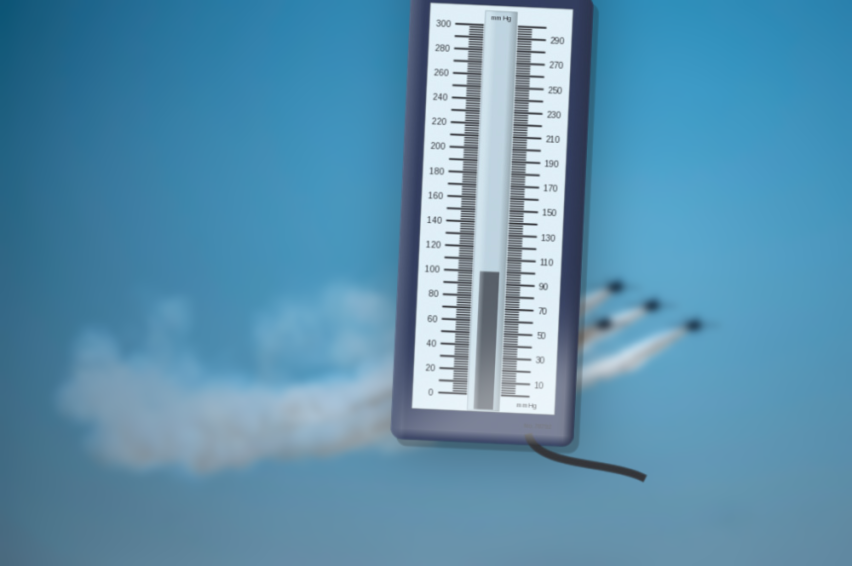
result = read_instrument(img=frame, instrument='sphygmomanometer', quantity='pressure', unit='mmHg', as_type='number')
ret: 100 mmHg
